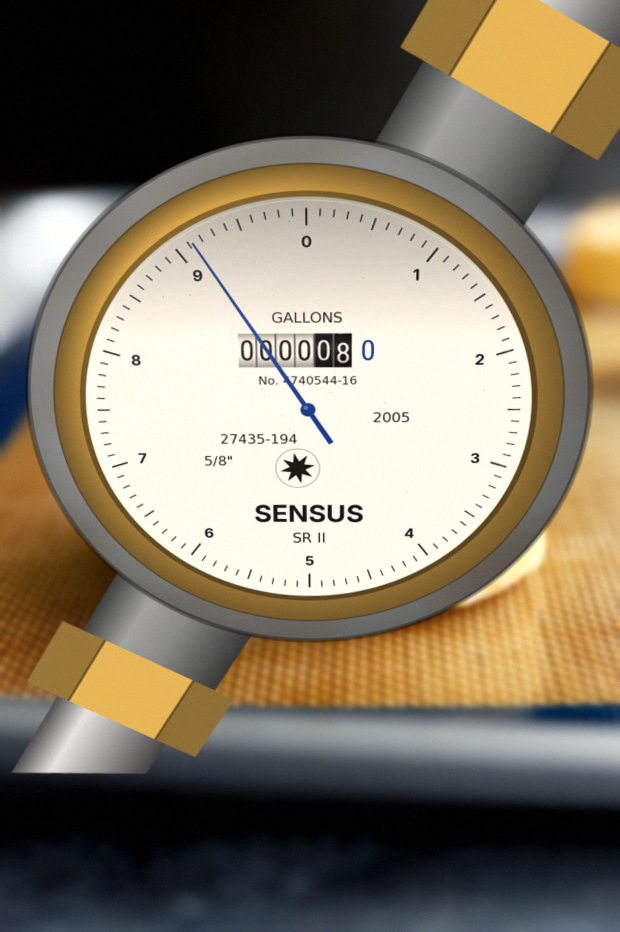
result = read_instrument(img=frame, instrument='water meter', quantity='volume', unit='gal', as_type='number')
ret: 79.1 gal
